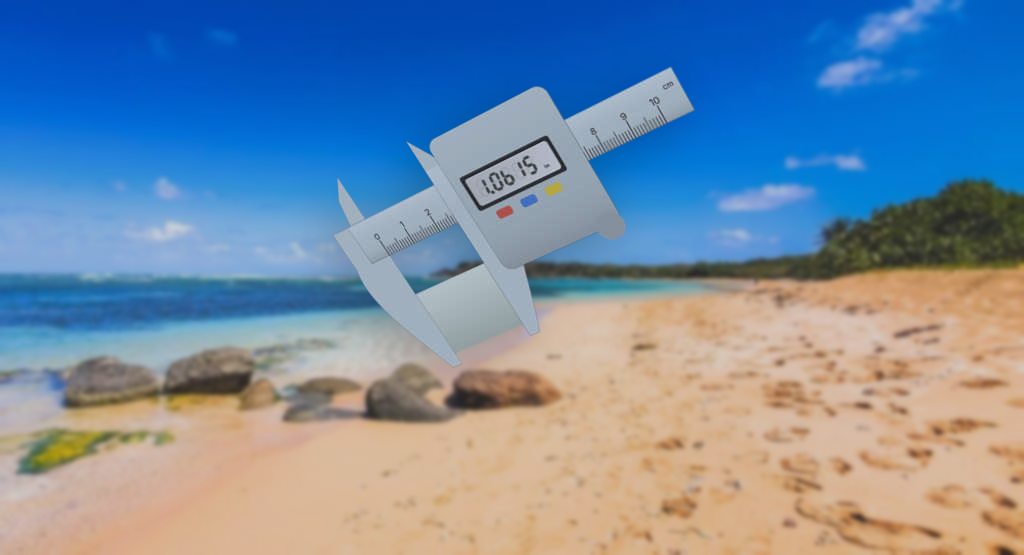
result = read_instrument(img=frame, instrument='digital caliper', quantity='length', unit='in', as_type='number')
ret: 1.0615 in
